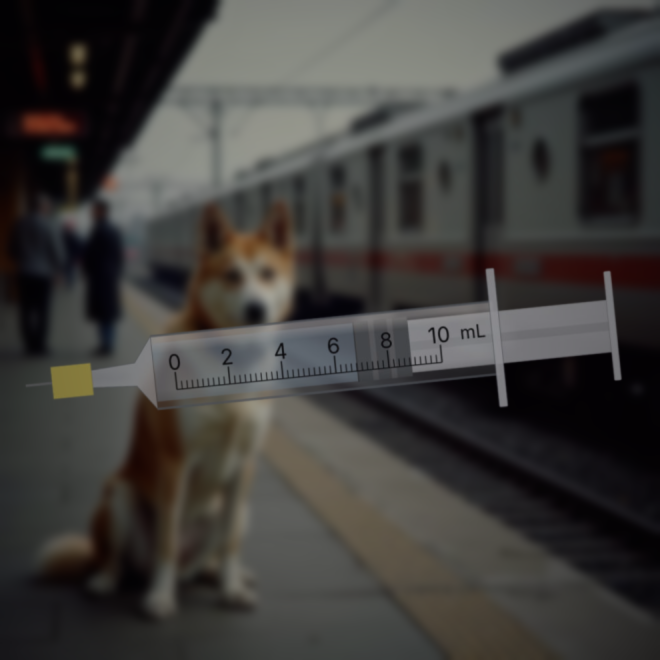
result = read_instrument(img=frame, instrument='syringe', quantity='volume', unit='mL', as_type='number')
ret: 6.8 mL
